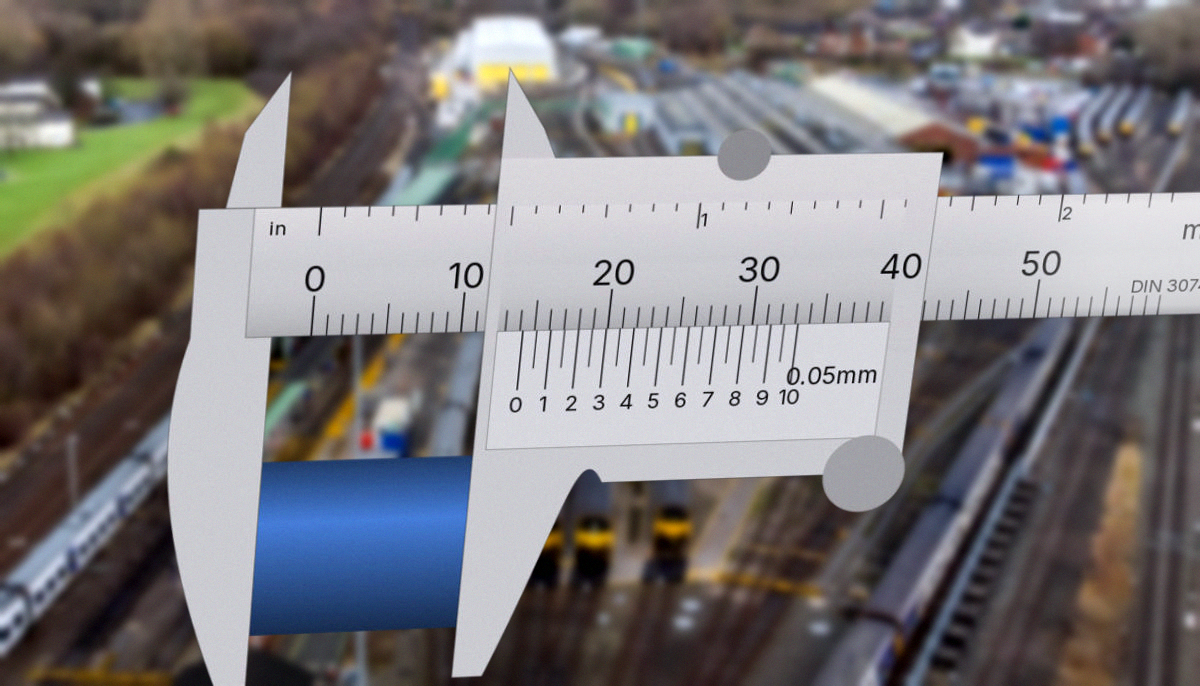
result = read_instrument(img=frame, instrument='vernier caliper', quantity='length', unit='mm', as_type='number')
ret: 14.2 mm
